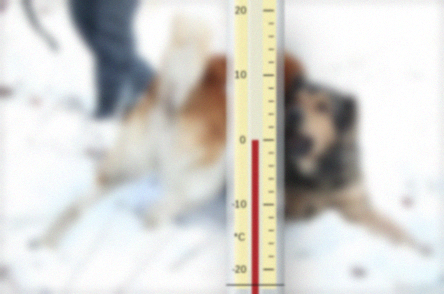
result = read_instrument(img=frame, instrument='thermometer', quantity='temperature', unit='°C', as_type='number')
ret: 0 °C
